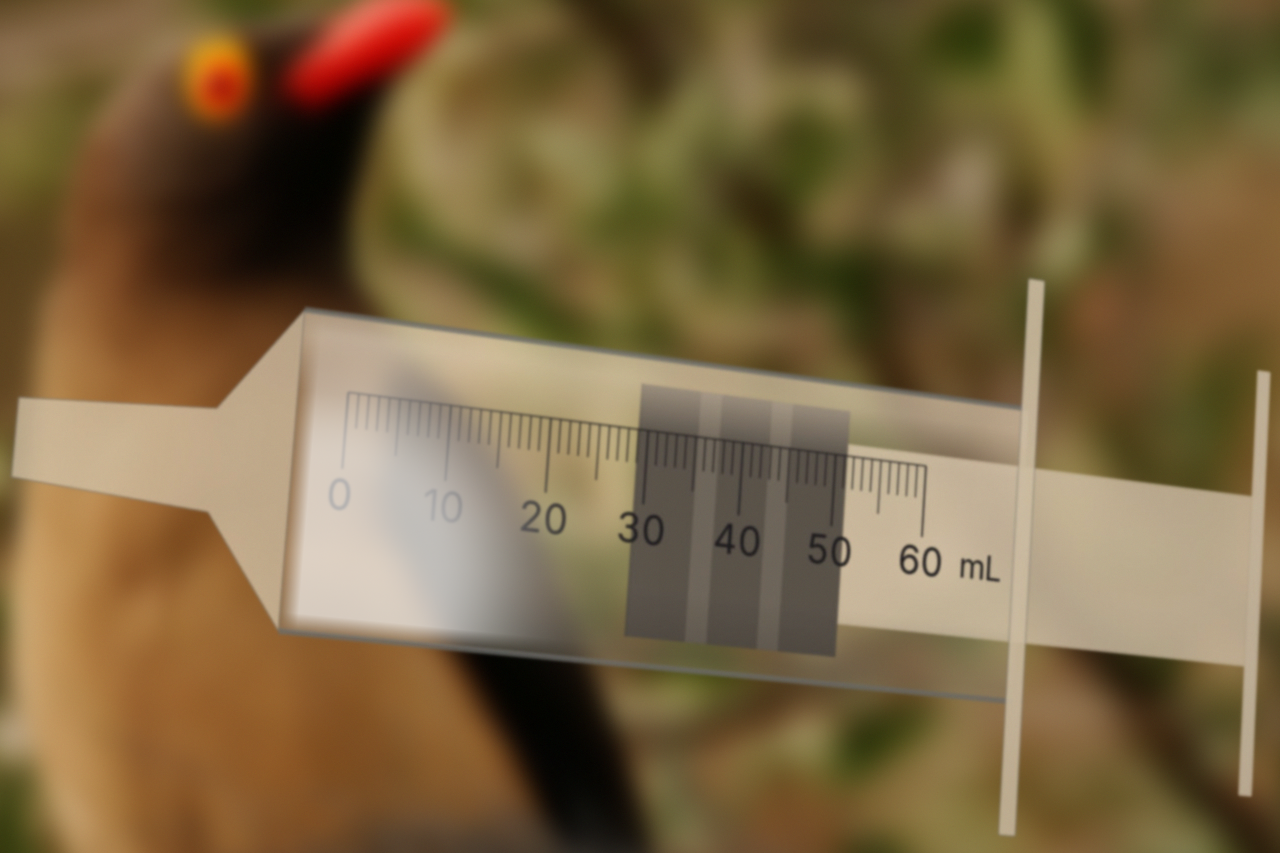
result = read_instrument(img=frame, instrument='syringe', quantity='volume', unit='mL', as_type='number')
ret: 29 mL
